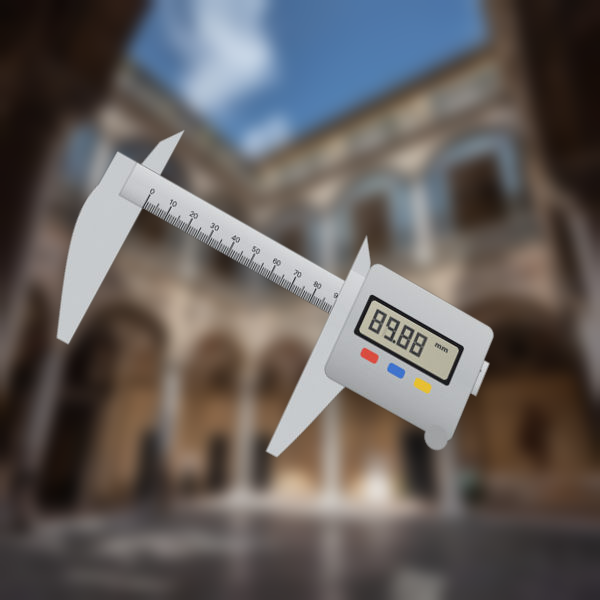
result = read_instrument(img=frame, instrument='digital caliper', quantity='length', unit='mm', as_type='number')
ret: 89.88 mm
